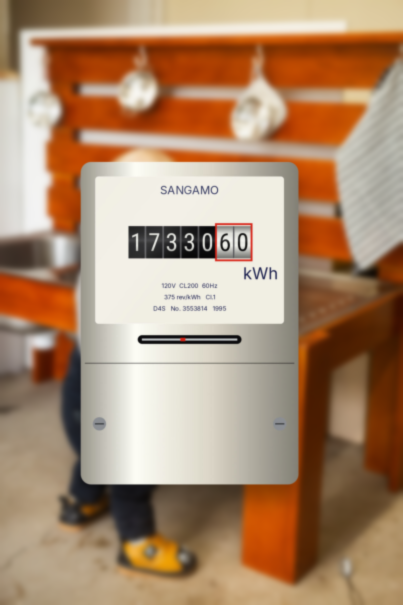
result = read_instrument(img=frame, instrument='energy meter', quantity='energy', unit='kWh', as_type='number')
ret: 17330.60 kWh
